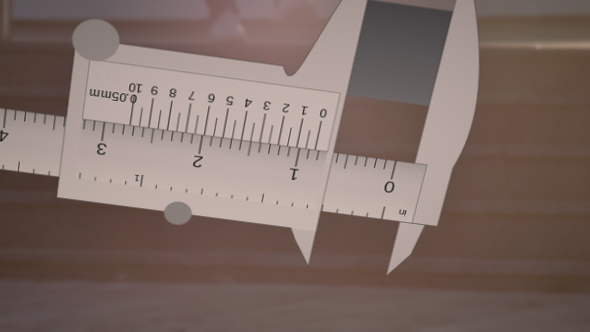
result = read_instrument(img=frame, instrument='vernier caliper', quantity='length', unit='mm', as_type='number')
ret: 8.4 mm
